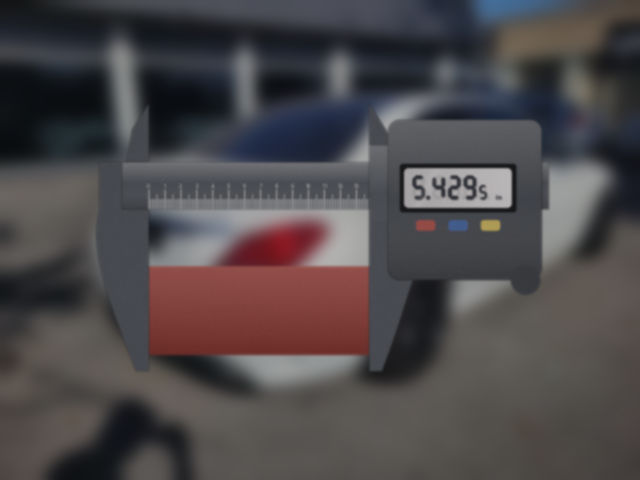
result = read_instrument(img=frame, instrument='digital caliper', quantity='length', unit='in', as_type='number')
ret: 5.4295 in
